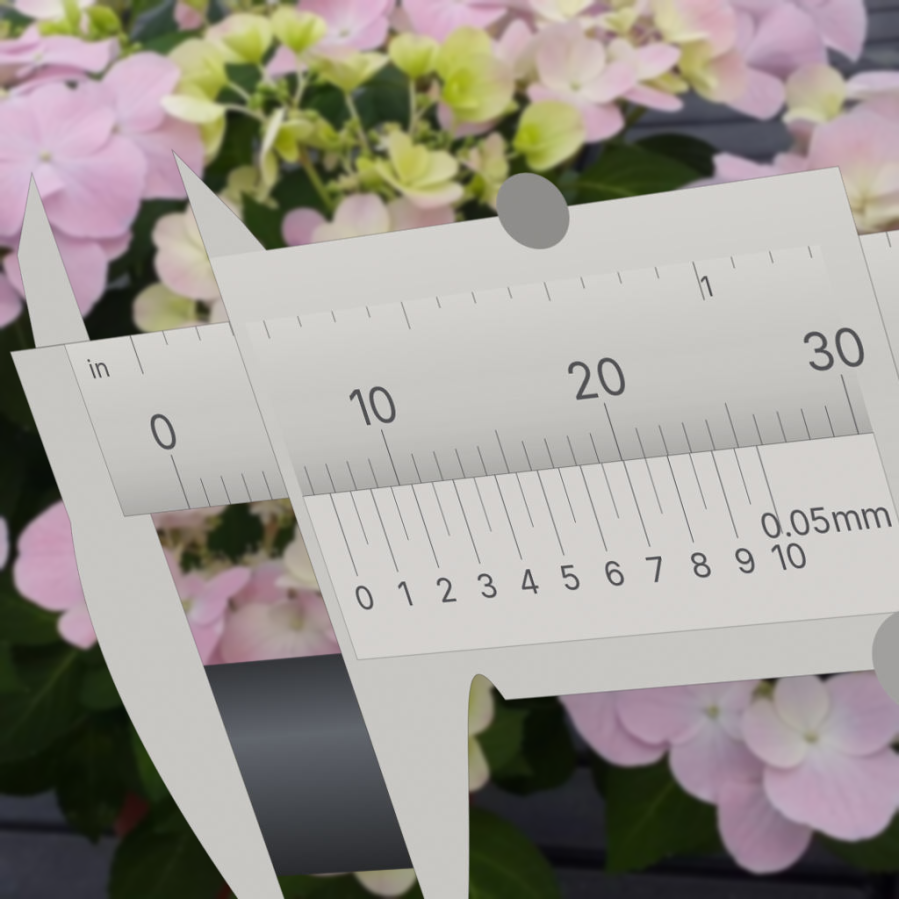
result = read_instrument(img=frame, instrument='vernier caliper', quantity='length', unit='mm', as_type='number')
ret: 6.75 mm
